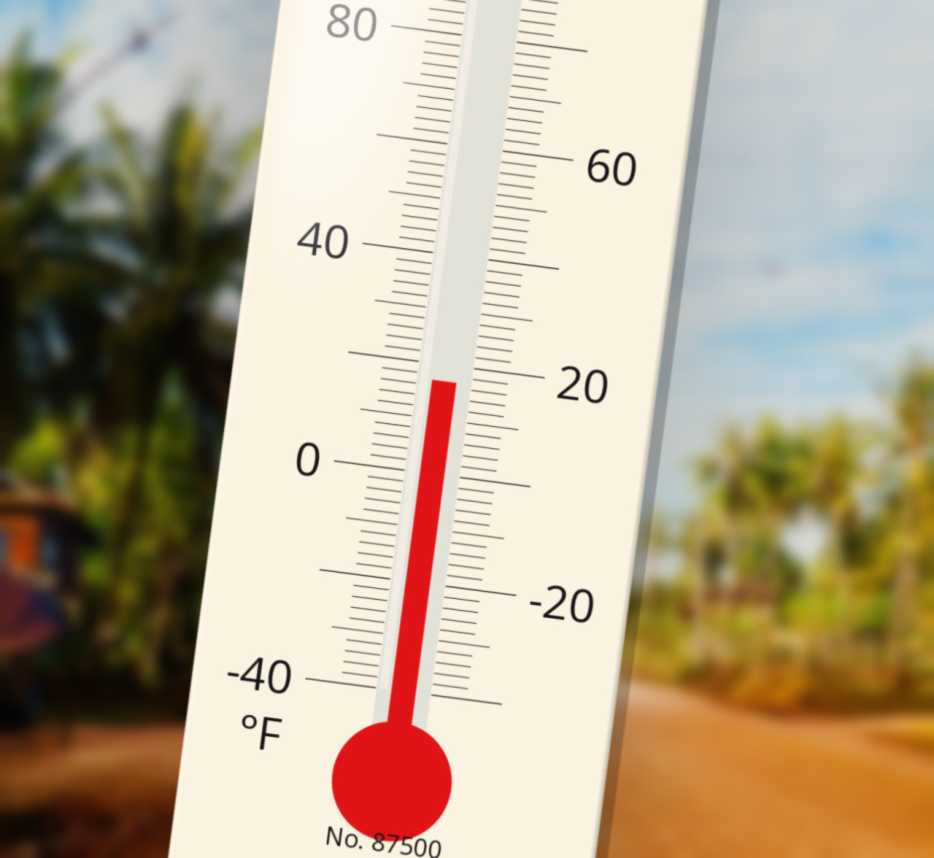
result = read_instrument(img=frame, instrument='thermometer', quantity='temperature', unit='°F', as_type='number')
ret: 17 °F
